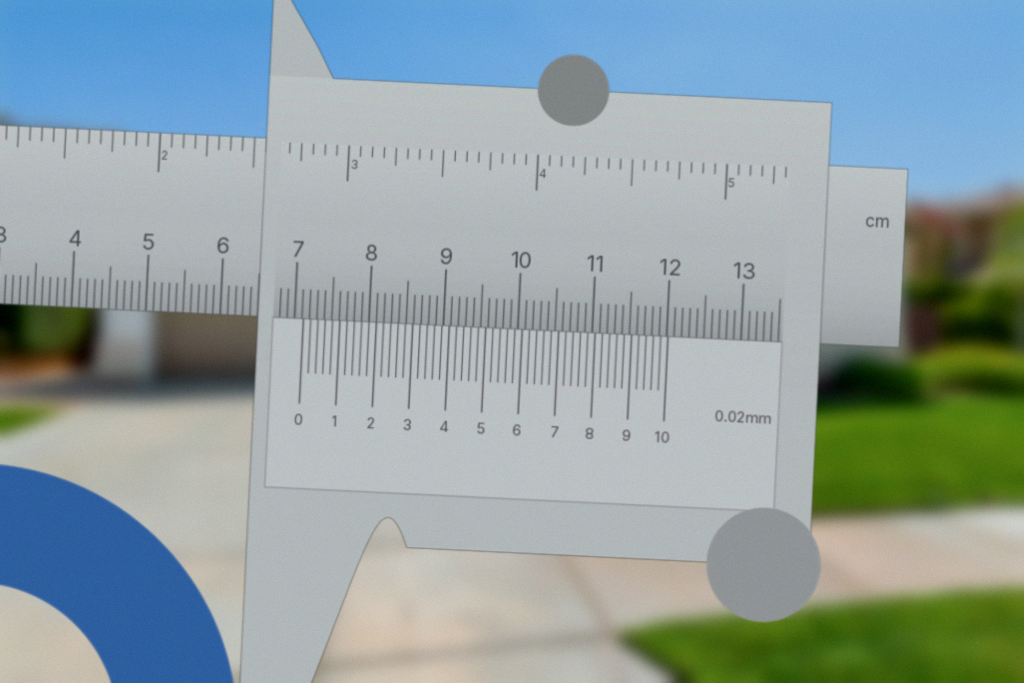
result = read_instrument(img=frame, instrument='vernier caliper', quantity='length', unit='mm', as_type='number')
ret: 71.2 mm
